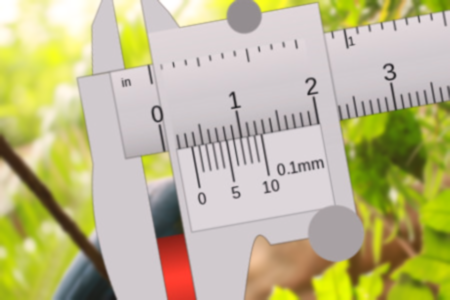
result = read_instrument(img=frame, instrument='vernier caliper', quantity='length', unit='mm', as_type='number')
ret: 3.6 mm
